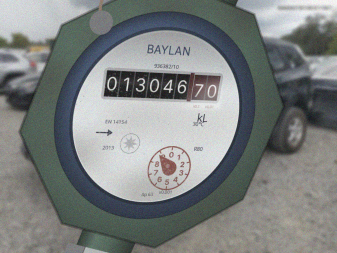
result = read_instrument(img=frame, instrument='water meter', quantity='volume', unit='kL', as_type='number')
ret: 13046.698 kL
